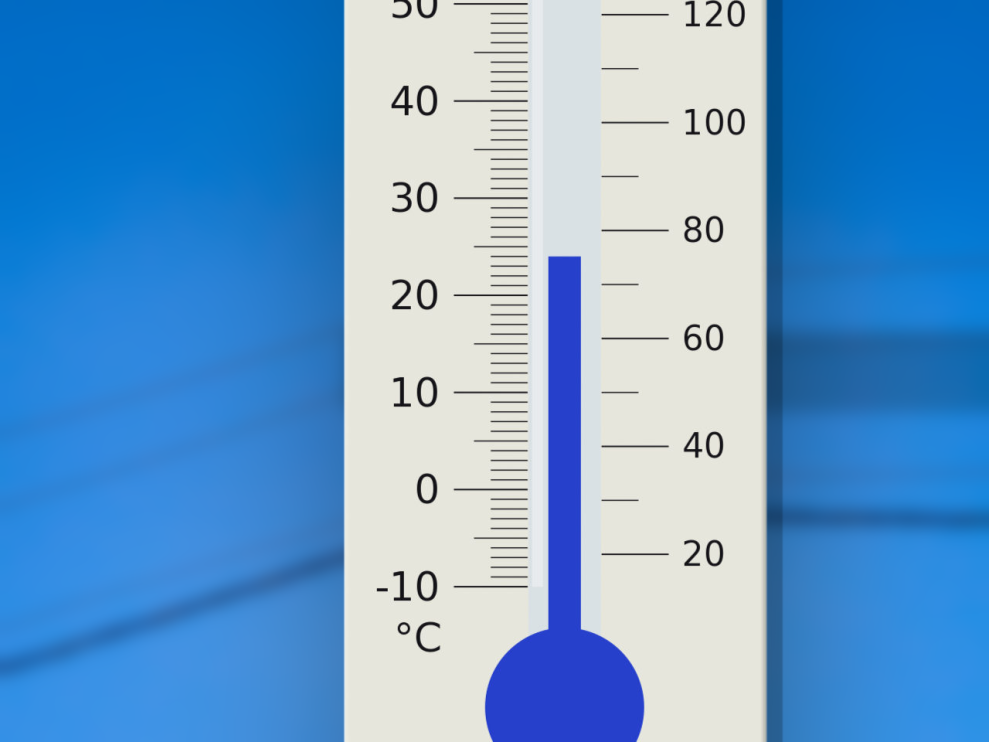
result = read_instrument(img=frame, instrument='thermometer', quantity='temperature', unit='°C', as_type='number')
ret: 24 °C
